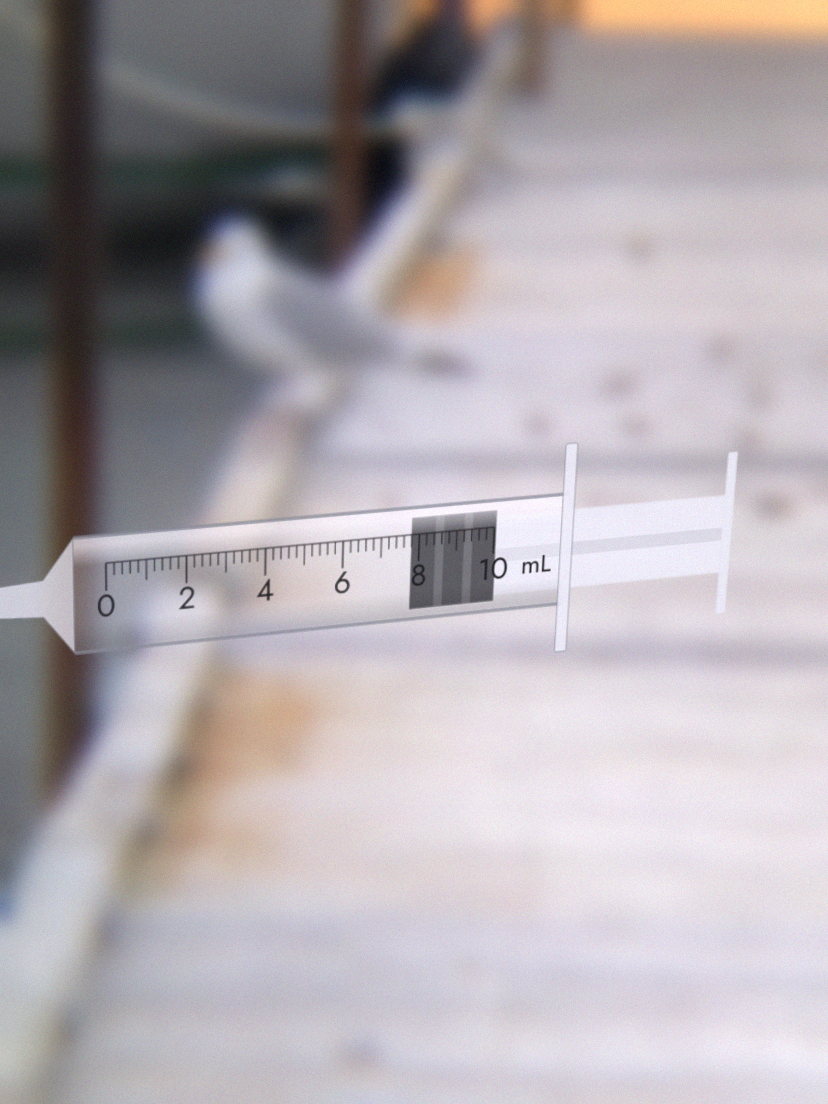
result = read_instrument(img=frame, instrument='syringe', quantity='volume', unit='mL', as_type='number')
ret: 7.8 mL
